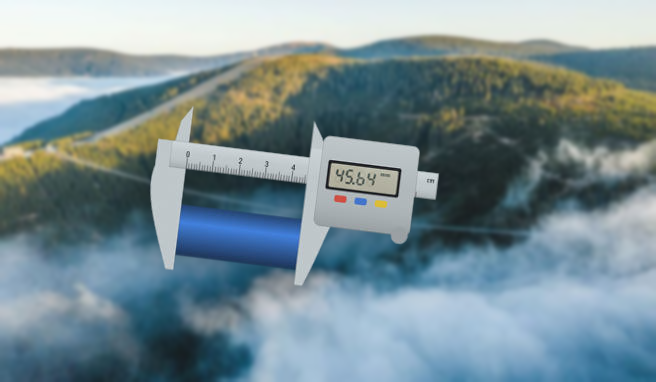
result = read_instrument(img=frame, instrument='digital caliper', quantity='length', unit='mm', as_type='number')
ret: 45.64 mm
